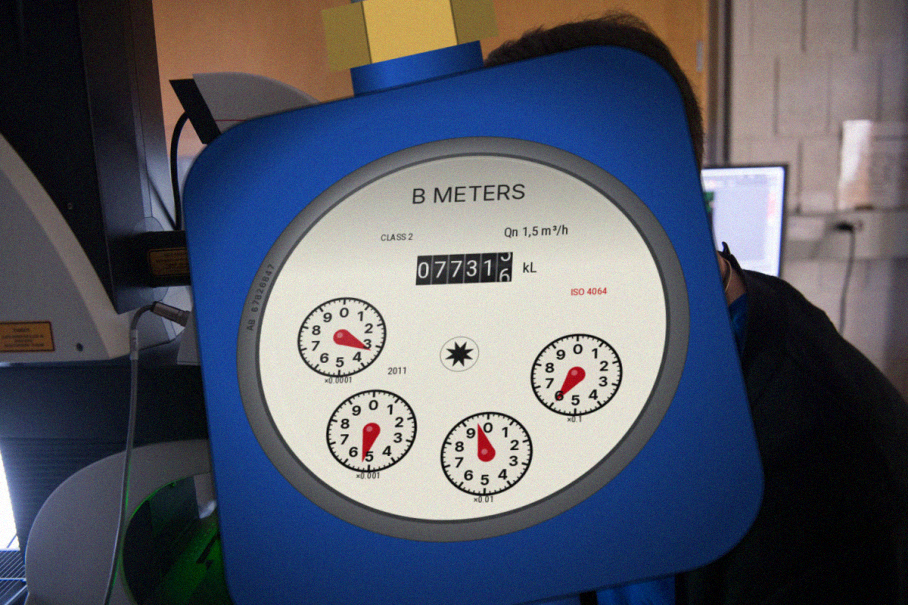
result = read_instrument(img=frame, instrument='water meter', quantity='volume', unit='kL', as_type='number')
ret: 77315.5953 kL
